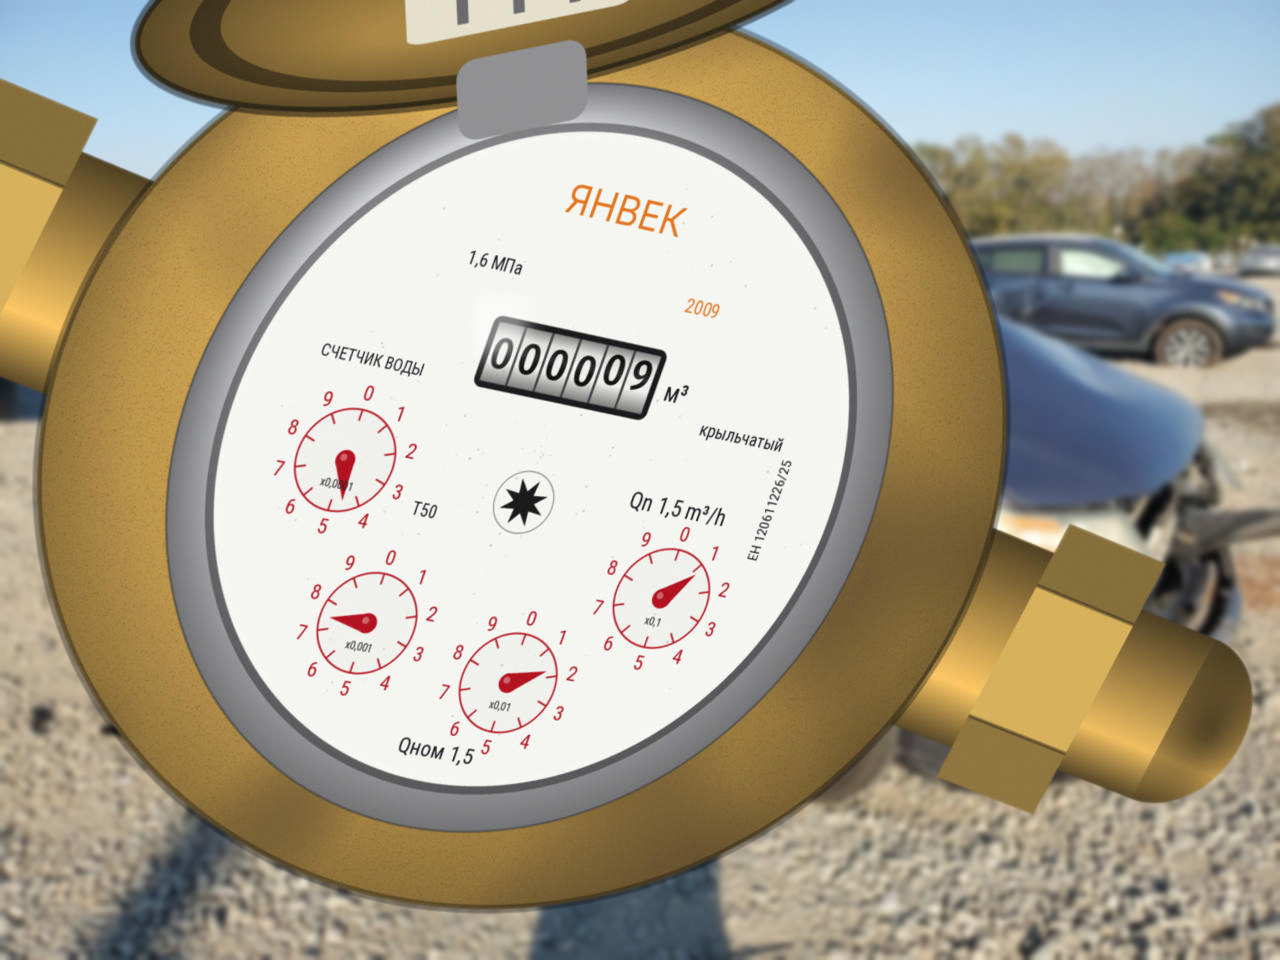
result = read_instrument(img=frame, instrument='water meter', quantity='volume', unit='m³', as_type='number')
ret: 9.1174 m³
